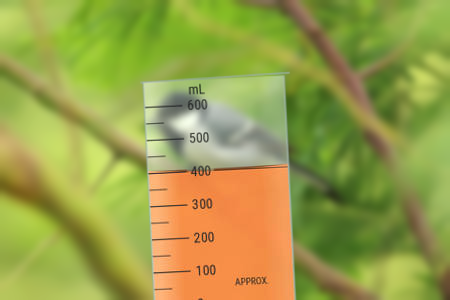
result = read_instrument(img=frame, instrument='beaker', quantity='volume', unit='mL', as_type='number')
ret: 400 mL
